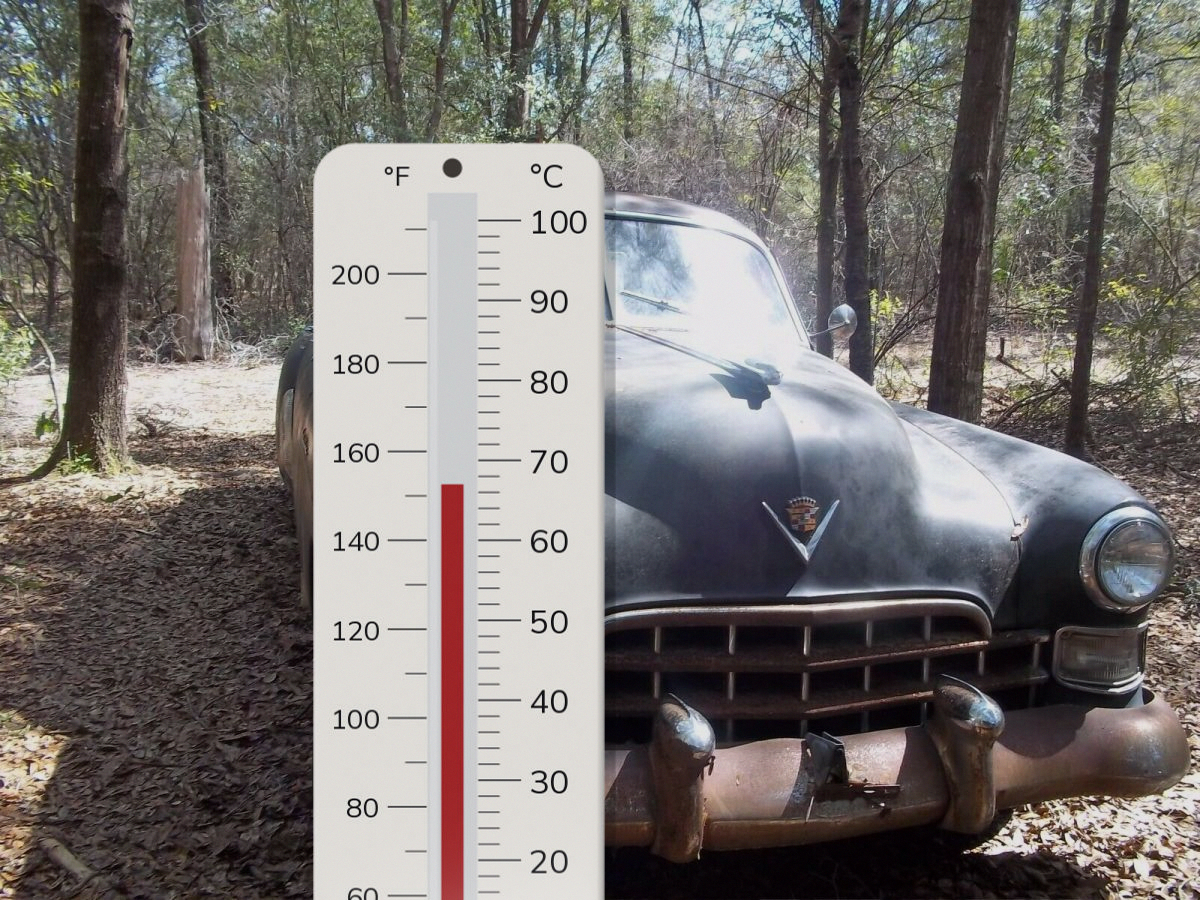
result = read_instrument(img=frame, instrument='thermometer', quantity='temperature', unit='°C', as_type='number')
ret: 67 °C
